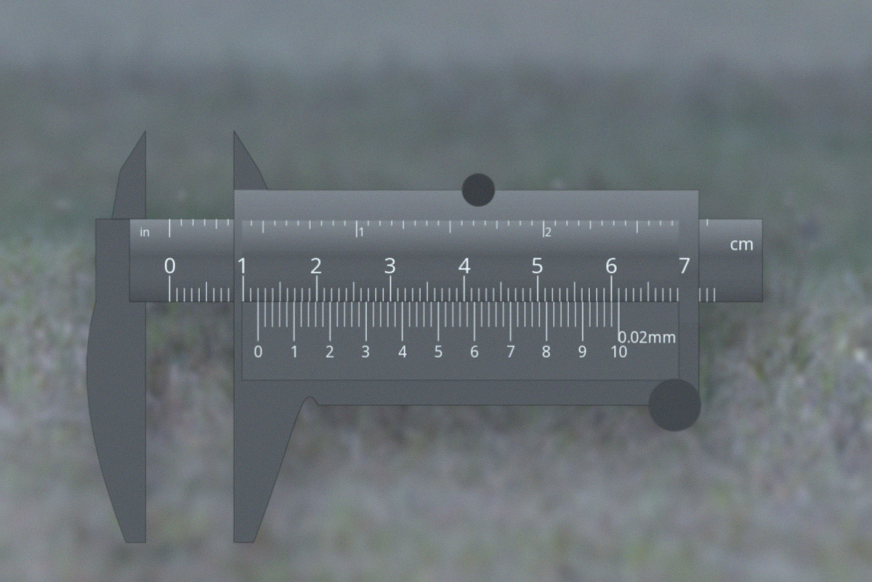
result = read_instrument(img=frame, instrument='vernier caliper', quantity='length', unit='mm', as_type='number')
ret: 12.0 mm
